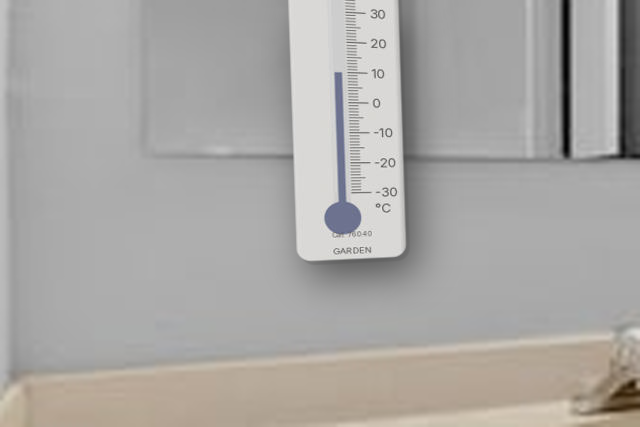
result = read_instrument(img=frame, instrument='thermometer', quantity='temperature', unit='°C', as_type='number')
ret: 10 °C
